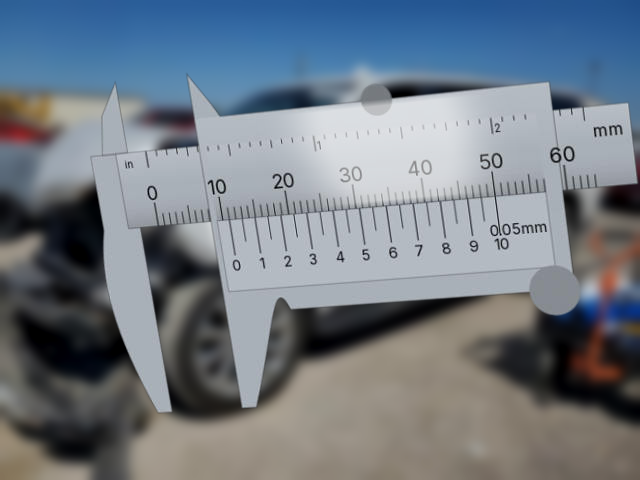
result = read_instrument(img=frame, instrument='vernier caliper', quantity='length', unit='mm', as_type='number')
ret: 11.0 mm
